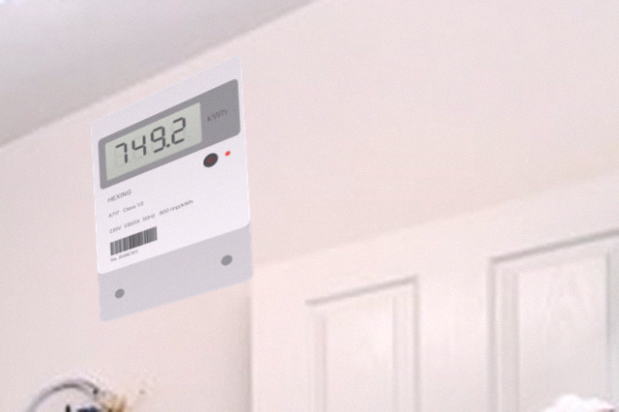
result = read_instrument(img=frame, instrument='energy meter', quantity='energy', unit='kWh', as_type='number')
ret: 749.2 kWh
